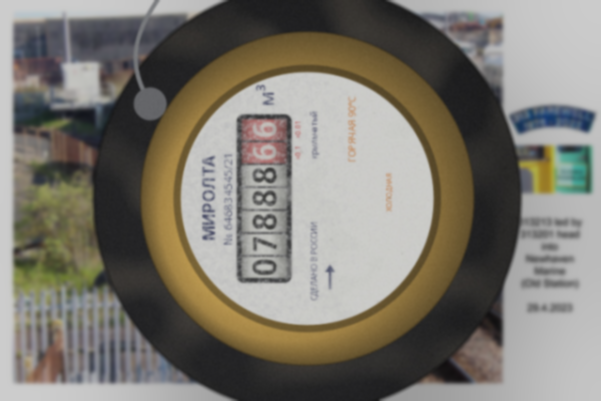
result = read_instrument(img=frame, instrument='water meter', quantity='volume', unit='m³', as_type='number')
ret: 7888.66 m³
